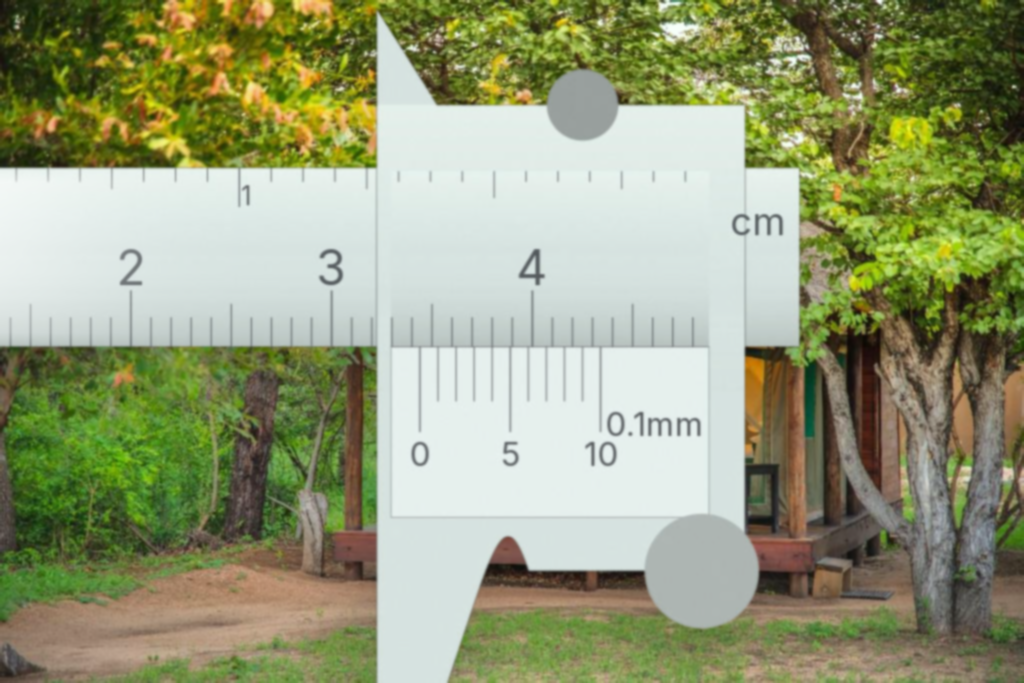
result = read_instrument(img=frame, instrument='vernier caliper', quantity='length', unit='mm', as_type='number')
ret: 34.4 mm
